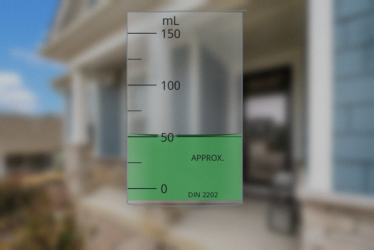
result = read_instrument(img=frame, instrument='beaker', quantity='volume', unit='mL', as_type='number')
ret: 50 mL
